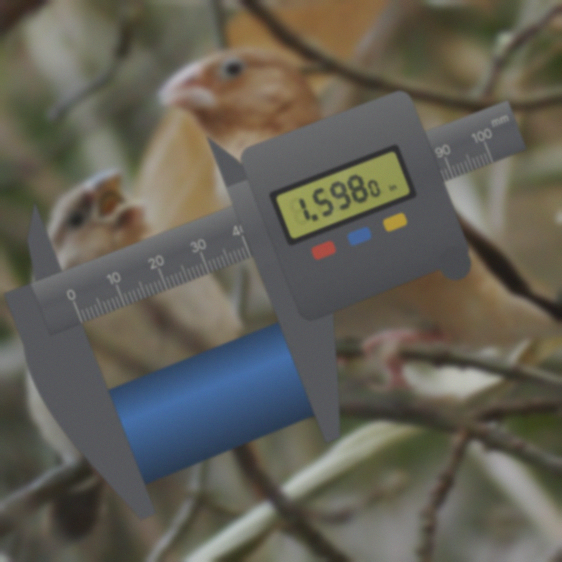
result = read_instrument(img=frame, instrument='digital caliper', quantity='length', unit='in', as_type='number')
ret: 1.5980 in
